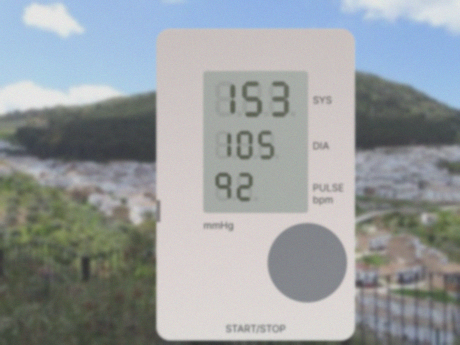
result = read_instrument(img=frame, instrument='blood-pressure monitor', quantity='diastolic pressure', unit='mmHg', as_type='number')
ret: 105 mmHg
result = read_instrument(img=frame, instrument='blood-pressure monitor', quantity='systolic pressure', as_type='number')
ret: 153 mmHg
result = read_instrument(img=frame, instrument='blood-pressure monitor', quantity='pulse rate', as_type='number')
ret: 92 bpm
